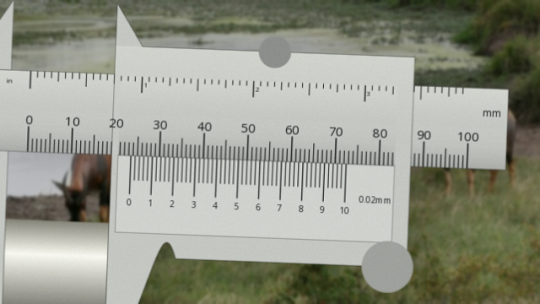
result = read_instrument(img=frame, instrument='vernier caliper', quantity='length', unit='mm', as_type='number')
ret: 23.5 mm
